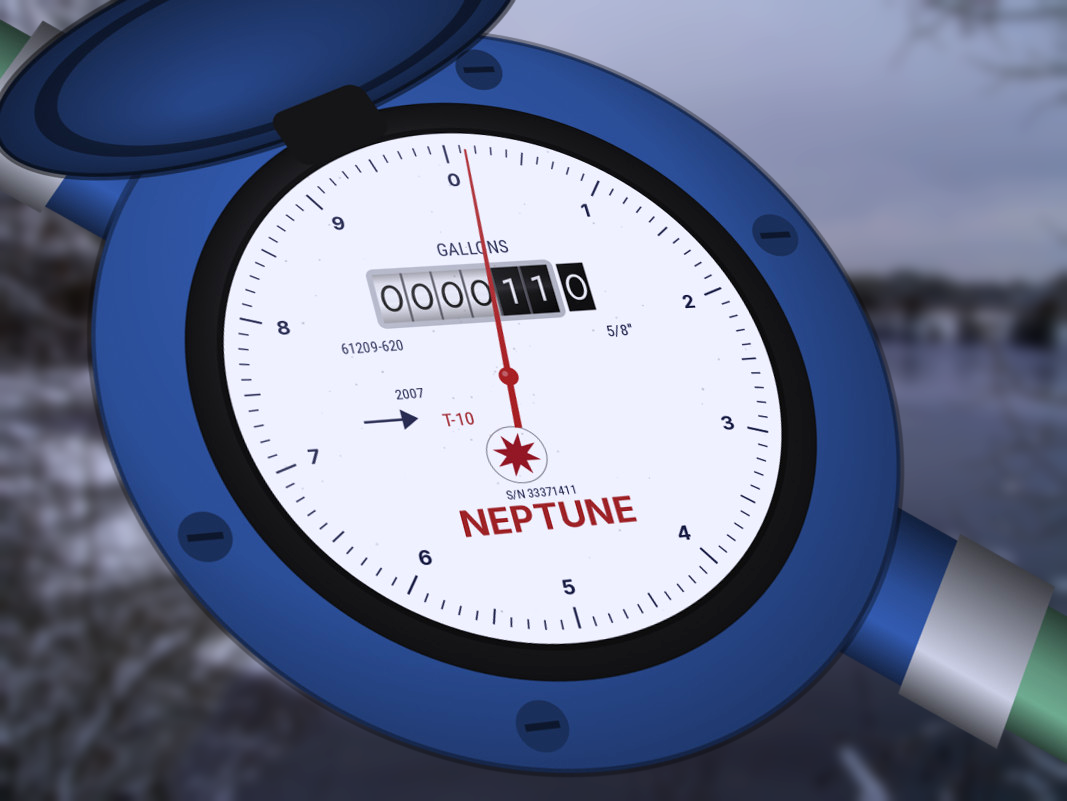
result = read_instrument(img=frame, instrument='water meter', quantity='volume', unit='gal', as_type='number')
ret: 110.1 gal
